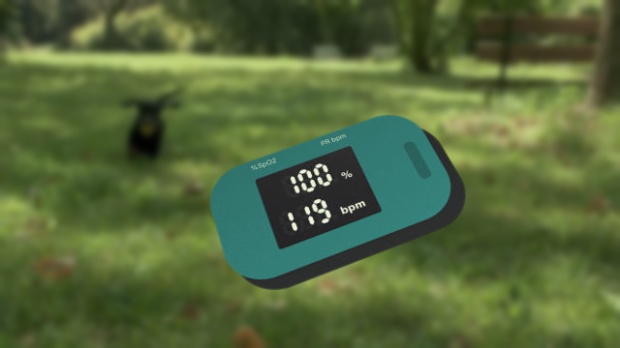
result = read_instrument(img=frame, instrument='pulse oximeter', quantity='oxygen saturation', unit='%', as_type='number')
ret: 100 %
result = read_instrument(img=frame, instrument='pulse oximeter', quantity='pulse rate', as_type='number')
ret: 119 bpm
